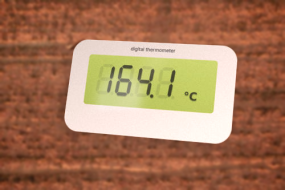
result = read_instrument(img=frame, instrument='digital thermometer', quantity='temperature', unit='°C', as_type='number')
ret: 164.1 °C
